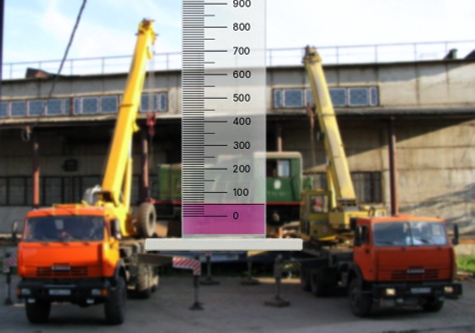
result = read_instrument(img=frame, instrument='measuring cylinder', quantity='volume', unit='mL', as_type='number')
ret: 50 mL
